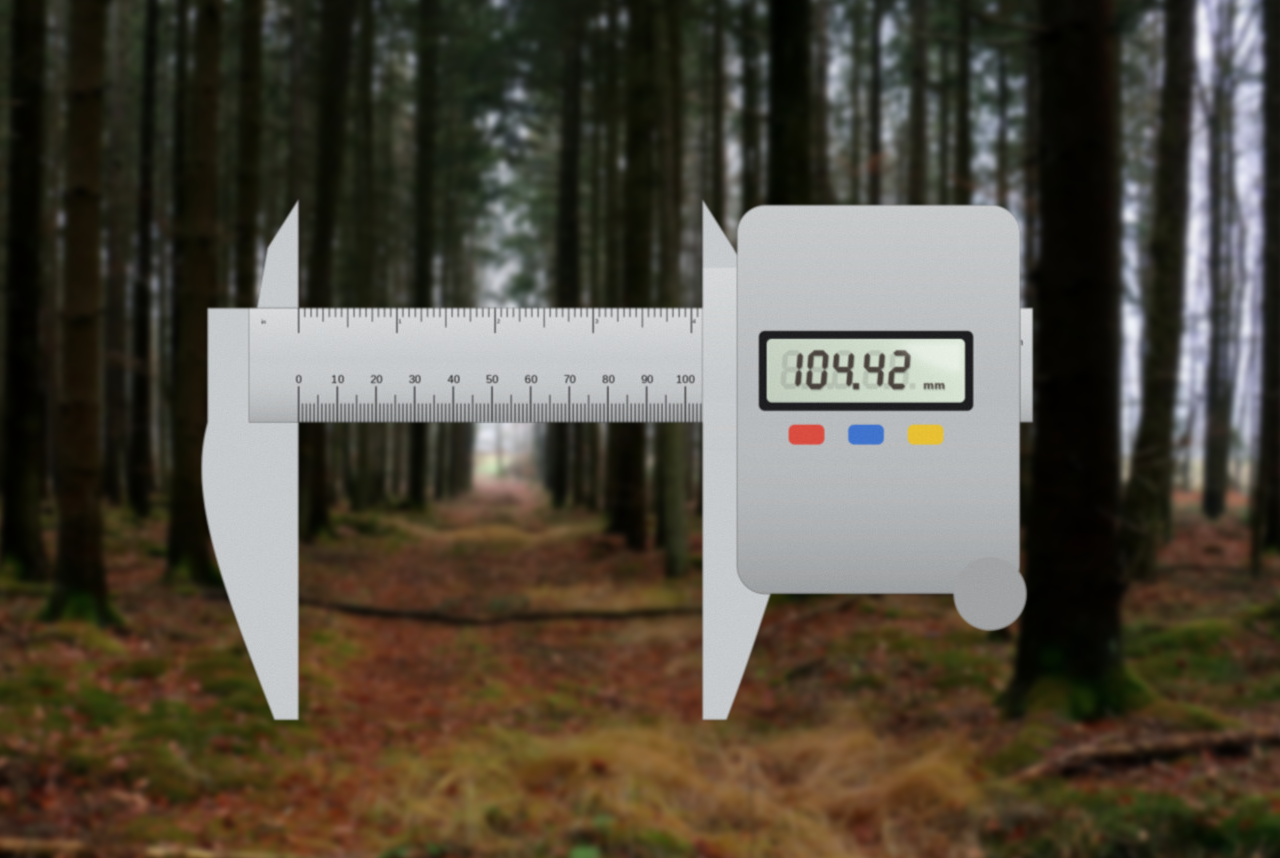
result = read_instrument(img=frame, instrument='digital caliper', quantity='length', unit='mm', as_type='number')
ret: 104.42 mm
